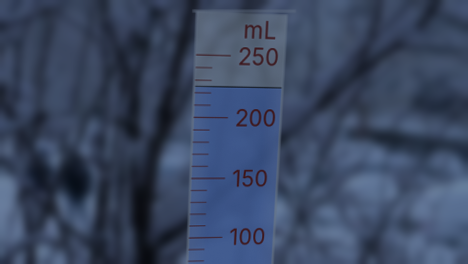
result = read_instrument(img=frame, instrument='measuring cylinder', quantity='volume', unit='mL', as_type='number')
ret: 225 mL
